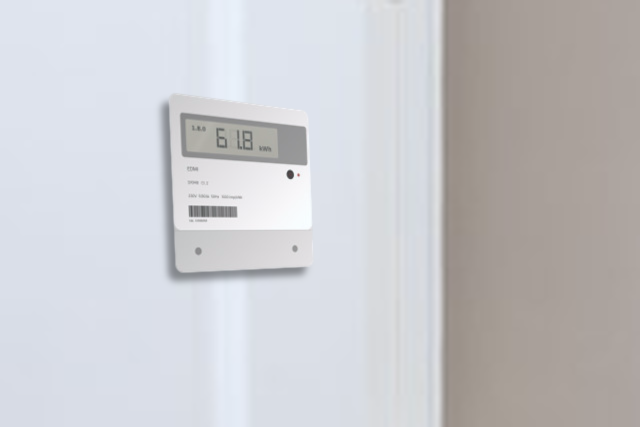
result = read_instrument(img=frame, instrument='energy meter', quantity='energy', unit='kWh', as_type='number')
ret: 61.8 kWh
